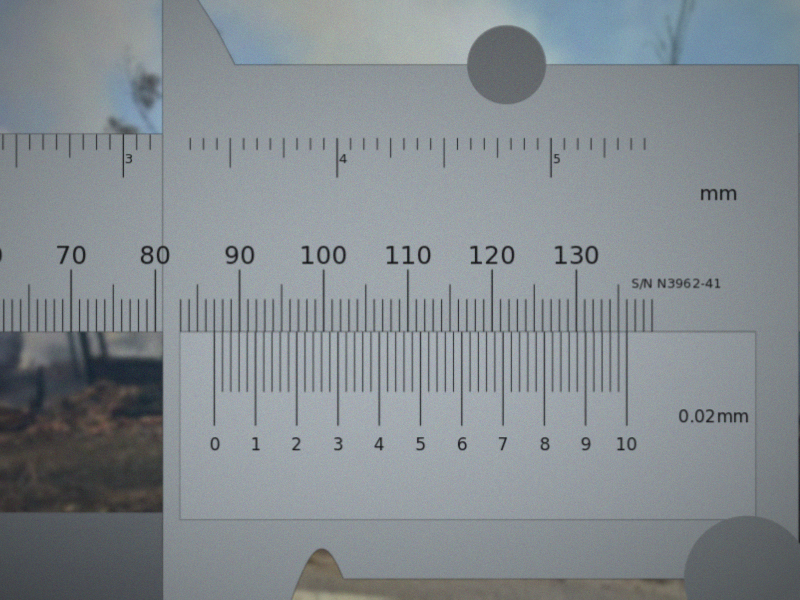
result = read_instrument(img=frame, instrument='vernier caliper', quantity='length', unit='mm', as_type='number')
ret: 87.0 mm
